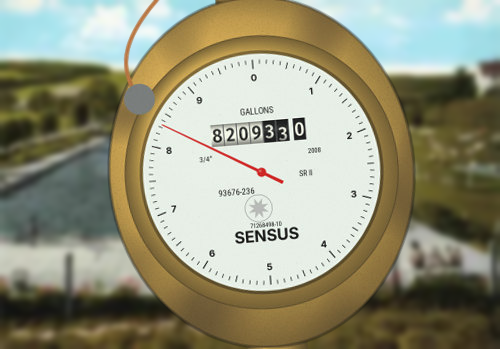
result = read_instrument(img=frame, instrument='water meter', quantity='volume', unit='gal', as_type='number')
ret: 8209328.3 gal
